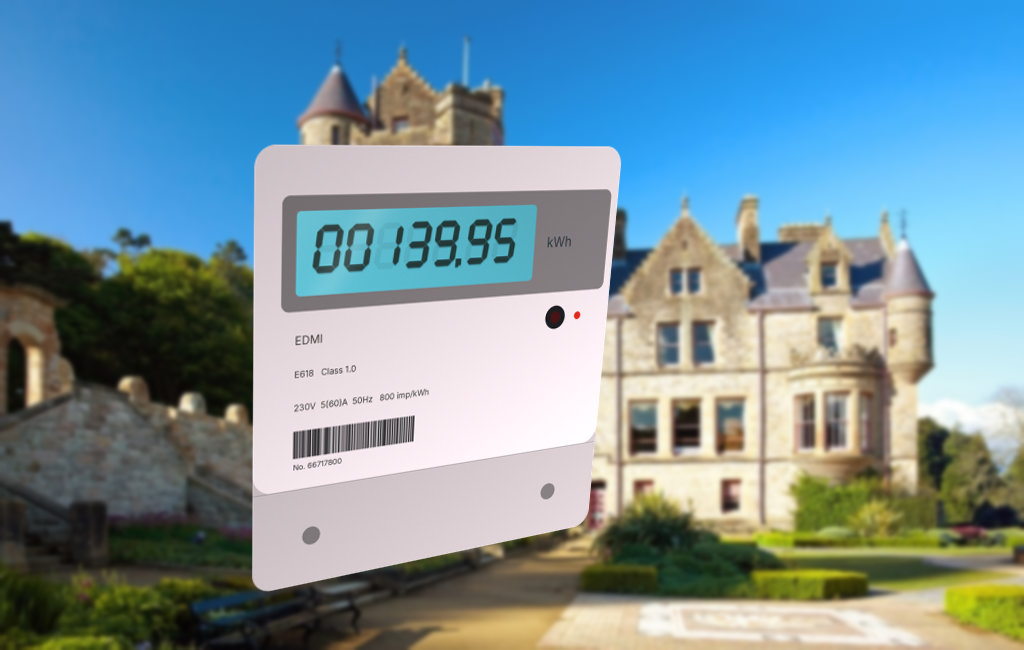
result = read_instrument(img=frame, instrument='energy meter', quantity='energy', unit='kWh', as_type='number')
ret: 139.95 kWh
